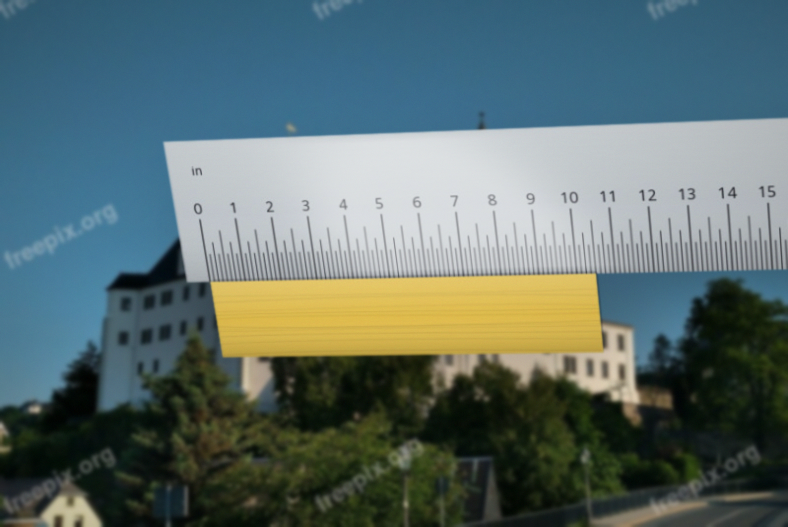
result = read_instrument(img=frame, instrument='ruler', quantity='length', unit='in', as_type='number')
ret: 10.5 in
